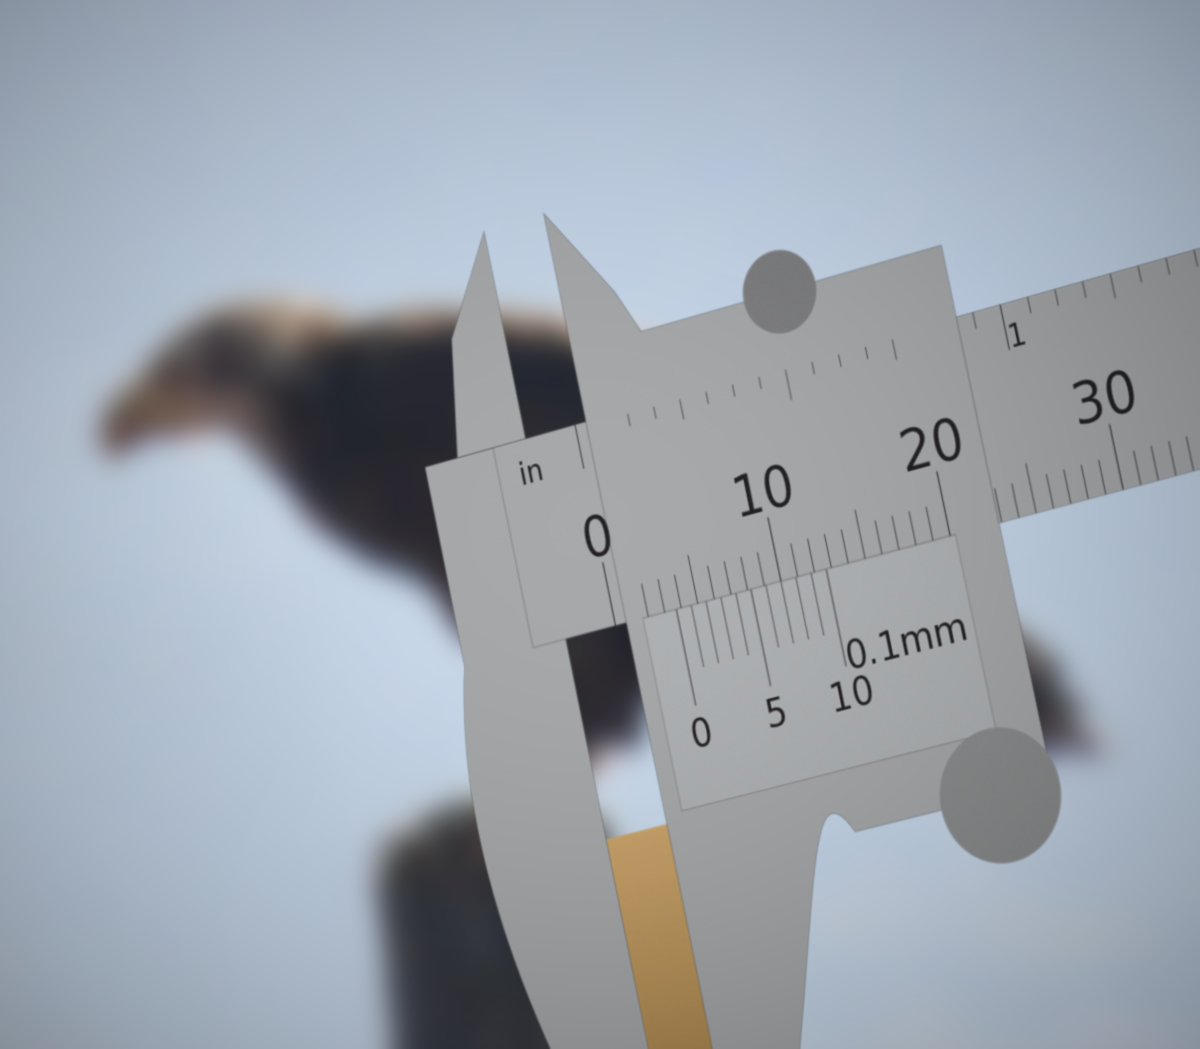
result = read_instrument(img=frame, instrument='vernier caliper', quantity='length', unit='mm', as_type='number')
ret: 3.7 mm
